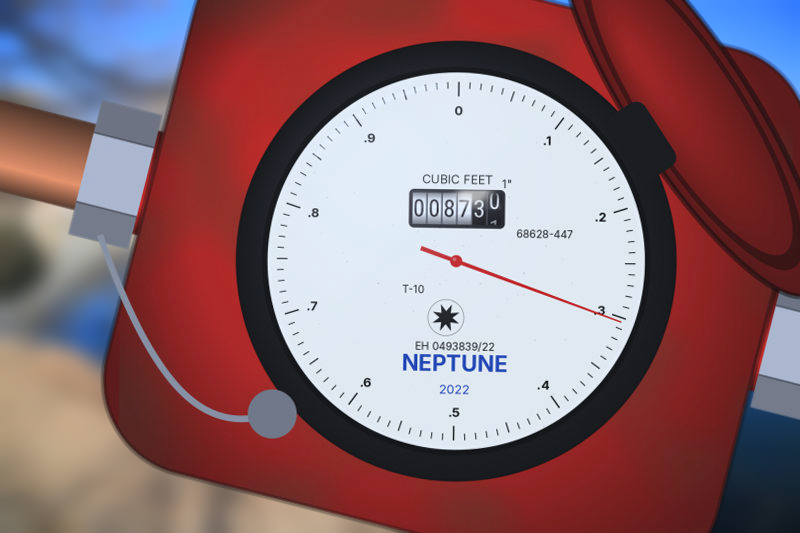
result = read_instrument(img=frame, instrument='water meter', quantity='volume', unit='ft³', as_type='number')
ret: 8730.30 ft³
